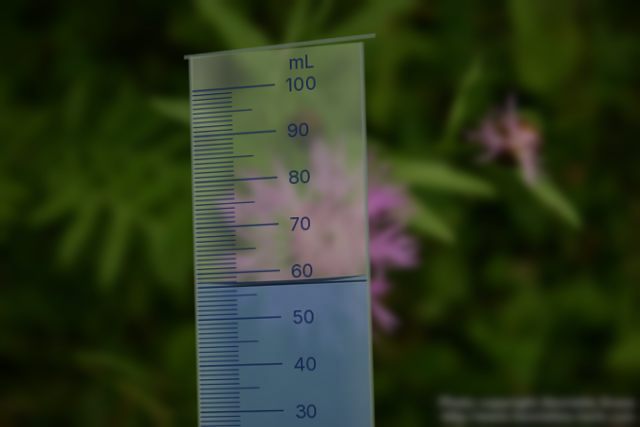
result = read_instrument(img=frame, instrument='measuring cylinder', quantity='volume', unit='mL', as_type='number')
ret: 57 mL
